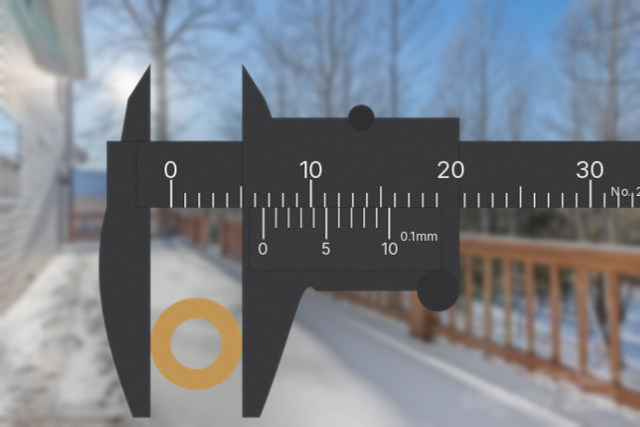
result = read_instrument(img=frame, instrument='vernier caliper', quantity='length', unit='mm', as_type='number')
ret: 6.6 mm
